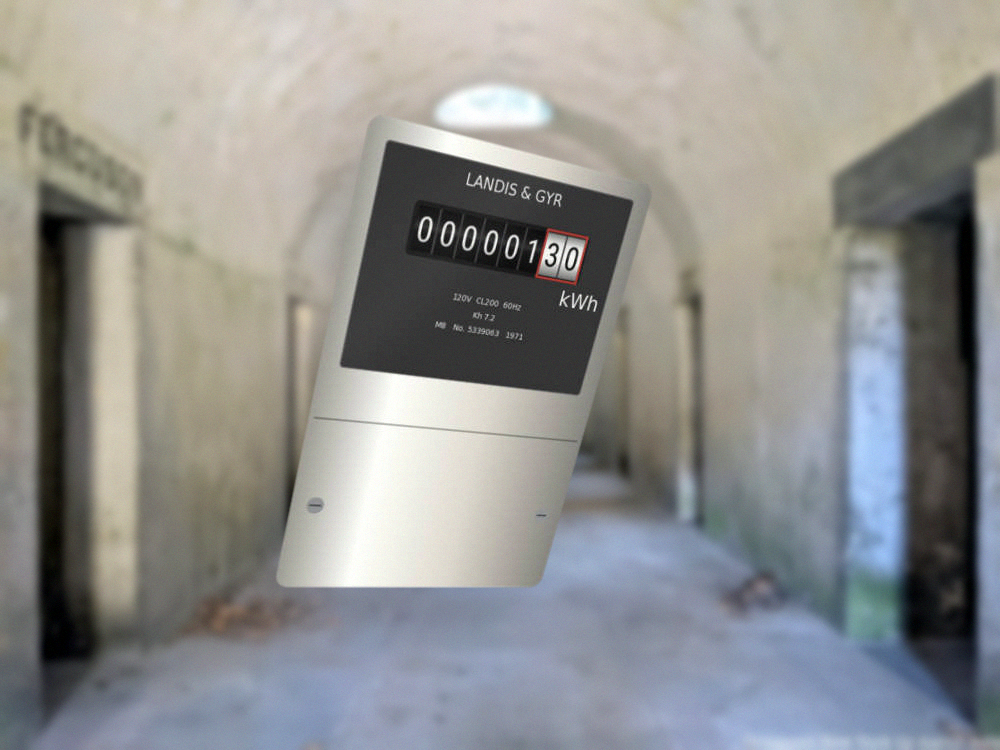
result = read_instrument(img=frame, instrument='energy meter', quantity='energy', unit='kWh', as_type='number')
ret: 1.30 kWh
